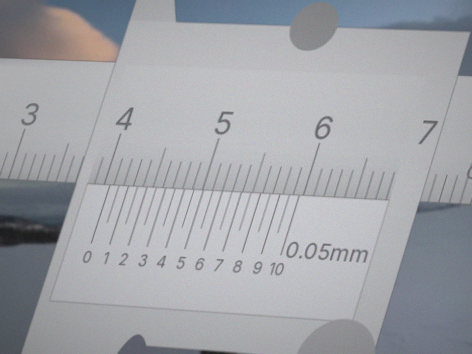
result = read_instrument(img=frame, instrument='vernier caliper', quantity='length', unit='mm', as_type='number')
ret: 40.6 mm
